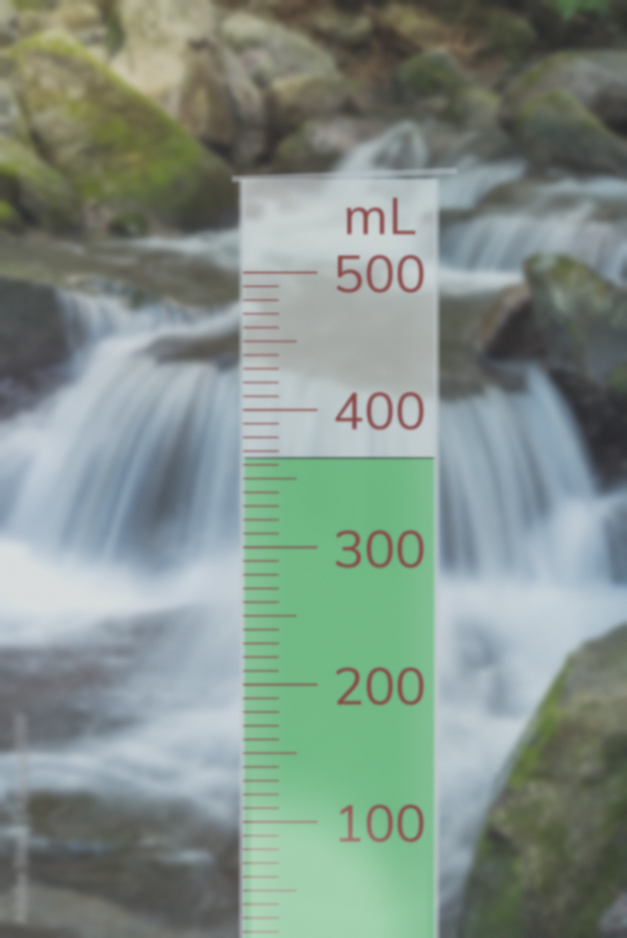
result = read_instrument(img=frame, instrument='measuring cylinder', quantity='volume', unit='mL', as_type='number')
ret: 365 mL
